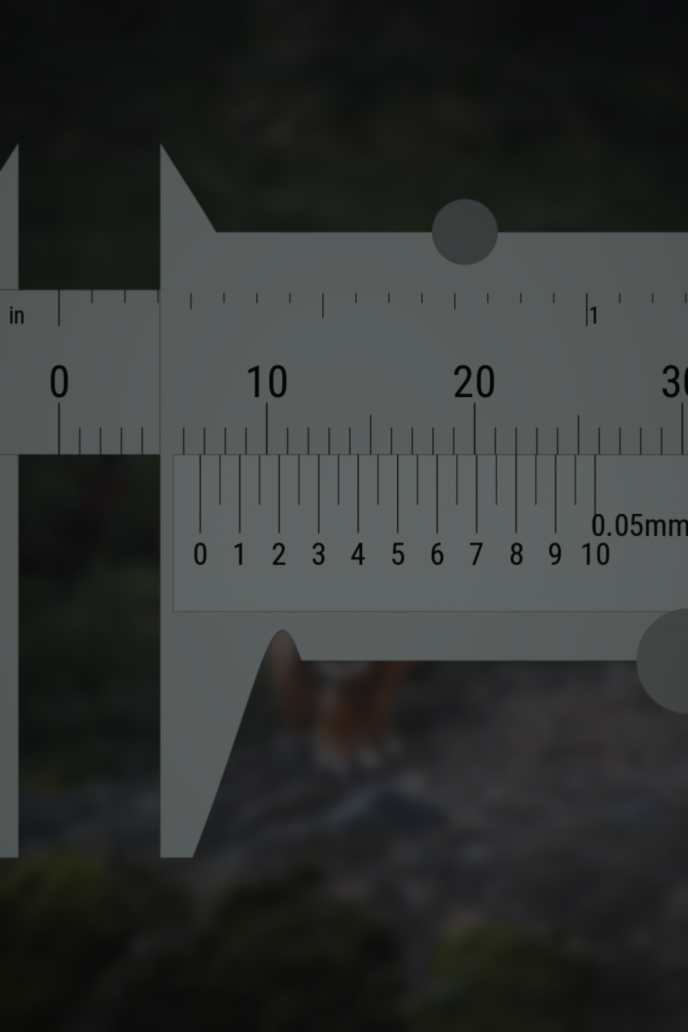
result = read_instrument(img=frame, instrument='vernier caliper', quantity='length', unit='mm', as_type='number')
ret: 6.8 mm
